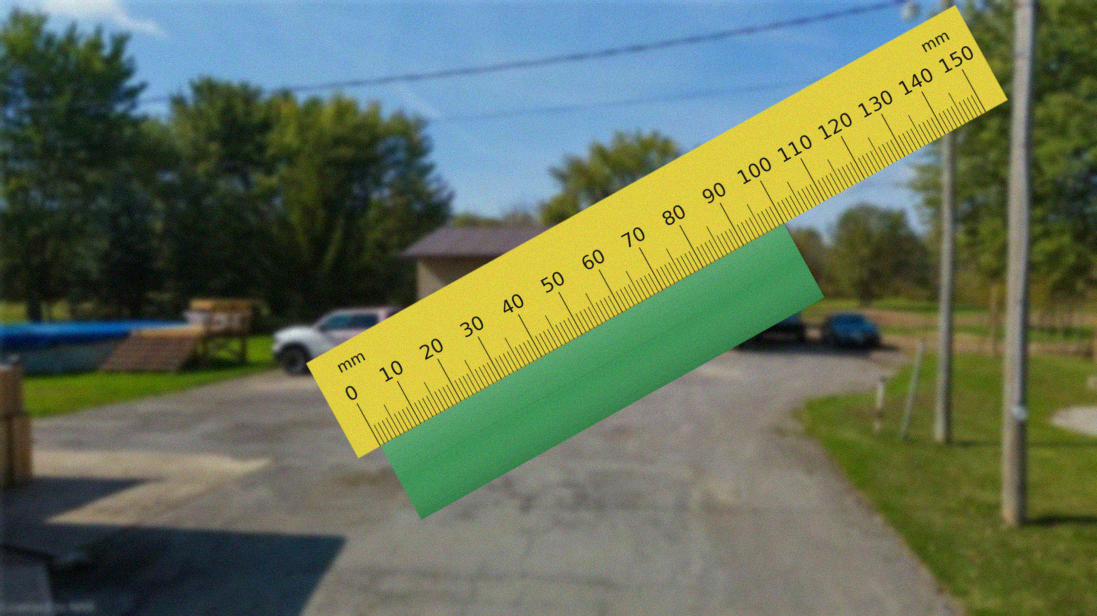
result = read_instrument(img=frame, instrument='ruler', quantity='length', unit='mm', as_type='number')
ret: 100 mm
